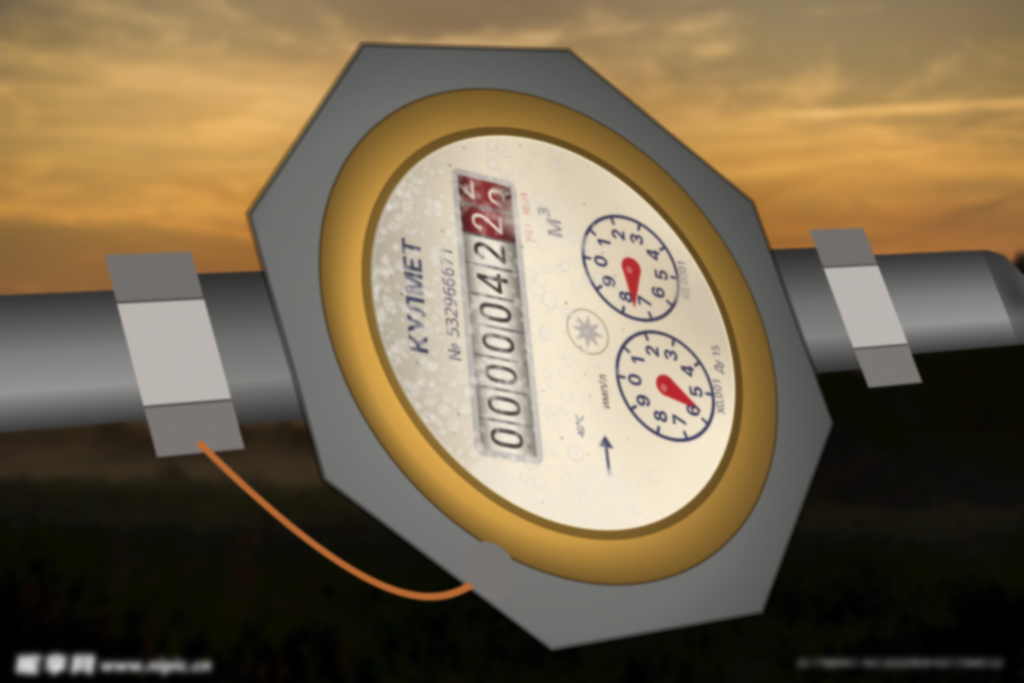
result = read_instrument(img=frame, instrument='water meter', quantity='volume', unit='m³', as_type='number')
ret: 42.2257 m³
